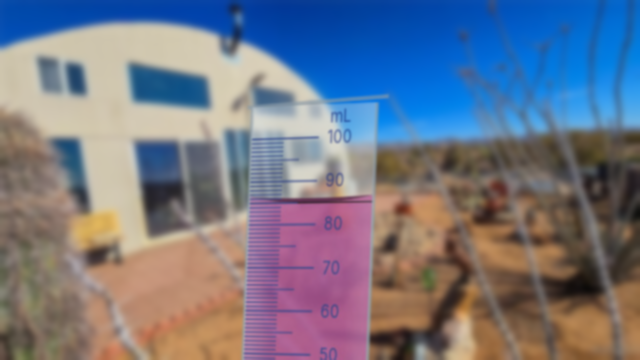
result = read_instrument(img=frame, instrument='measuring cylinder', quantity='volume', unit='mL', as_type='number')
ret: 85 mL
